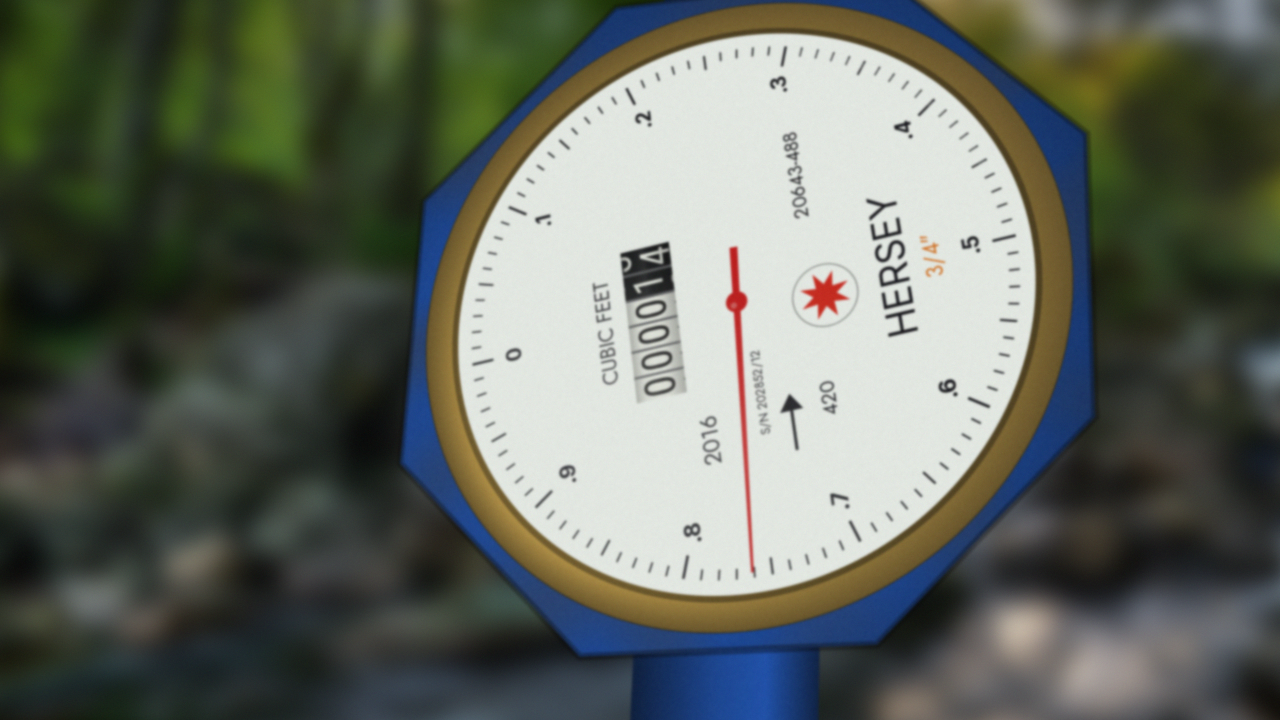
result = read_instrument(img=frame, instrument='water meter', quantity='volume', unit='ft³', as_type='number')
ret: 13.76 ft³
